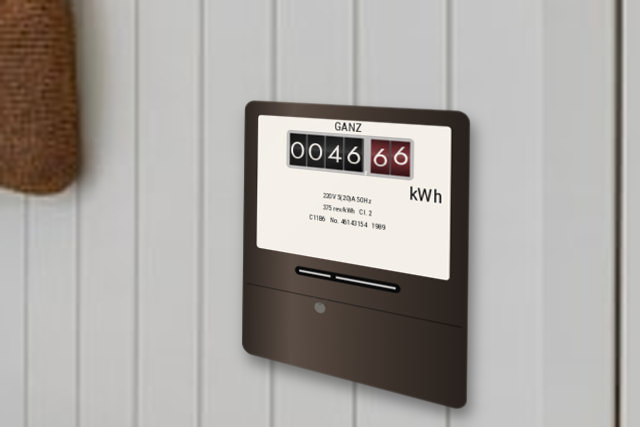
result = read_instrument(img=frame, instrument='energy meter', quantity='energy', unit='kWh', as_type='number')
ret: 46.66 kWh
